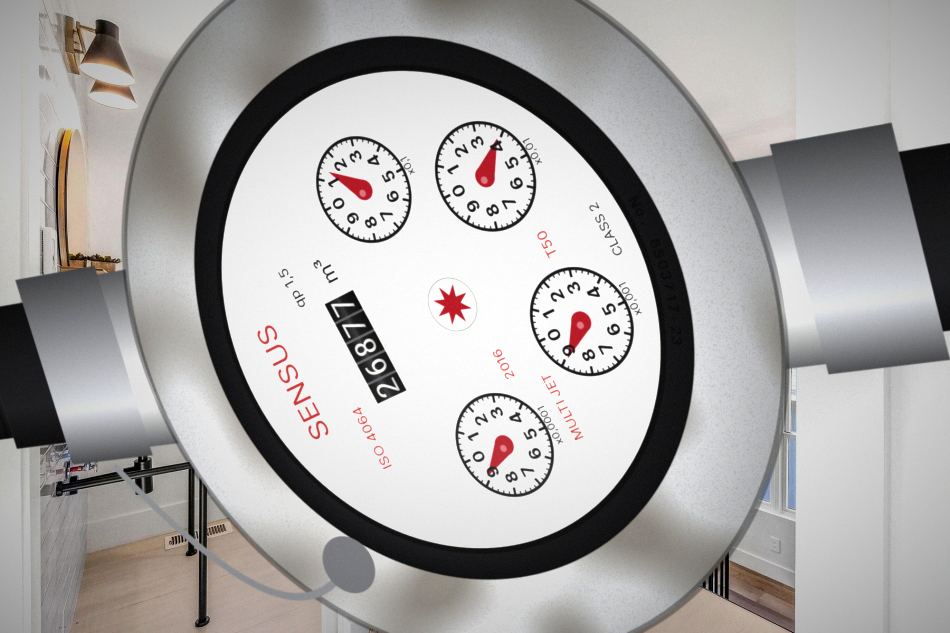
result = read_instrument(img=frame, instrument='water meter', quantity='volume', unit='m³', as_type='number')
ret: 26877.1389 m³
